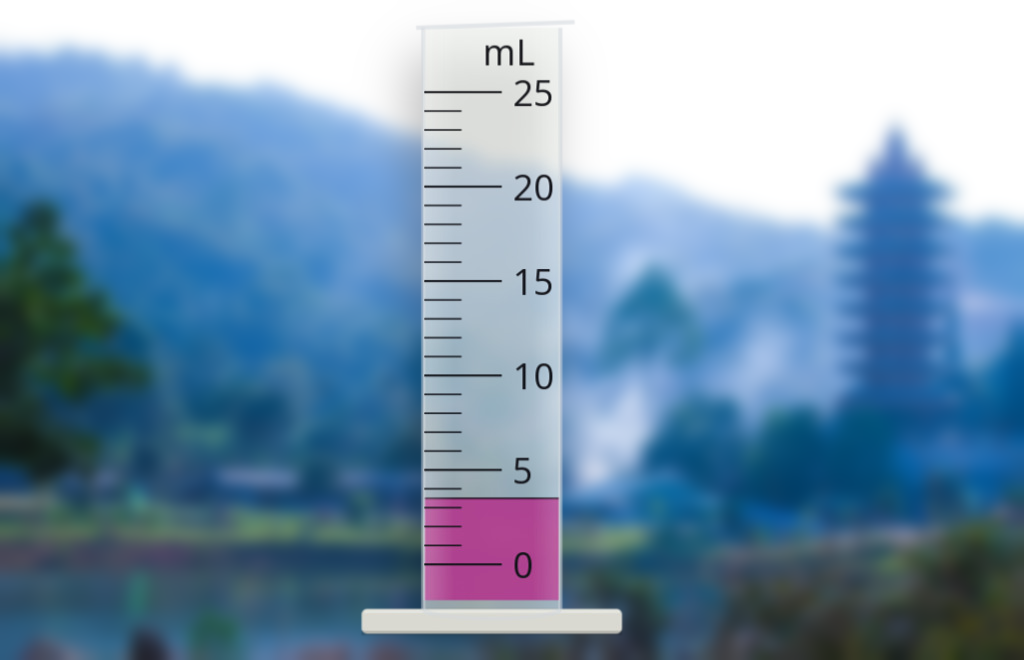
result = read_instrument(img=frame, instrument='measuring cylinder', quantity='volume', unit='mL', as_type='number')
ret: 3.5 mL
